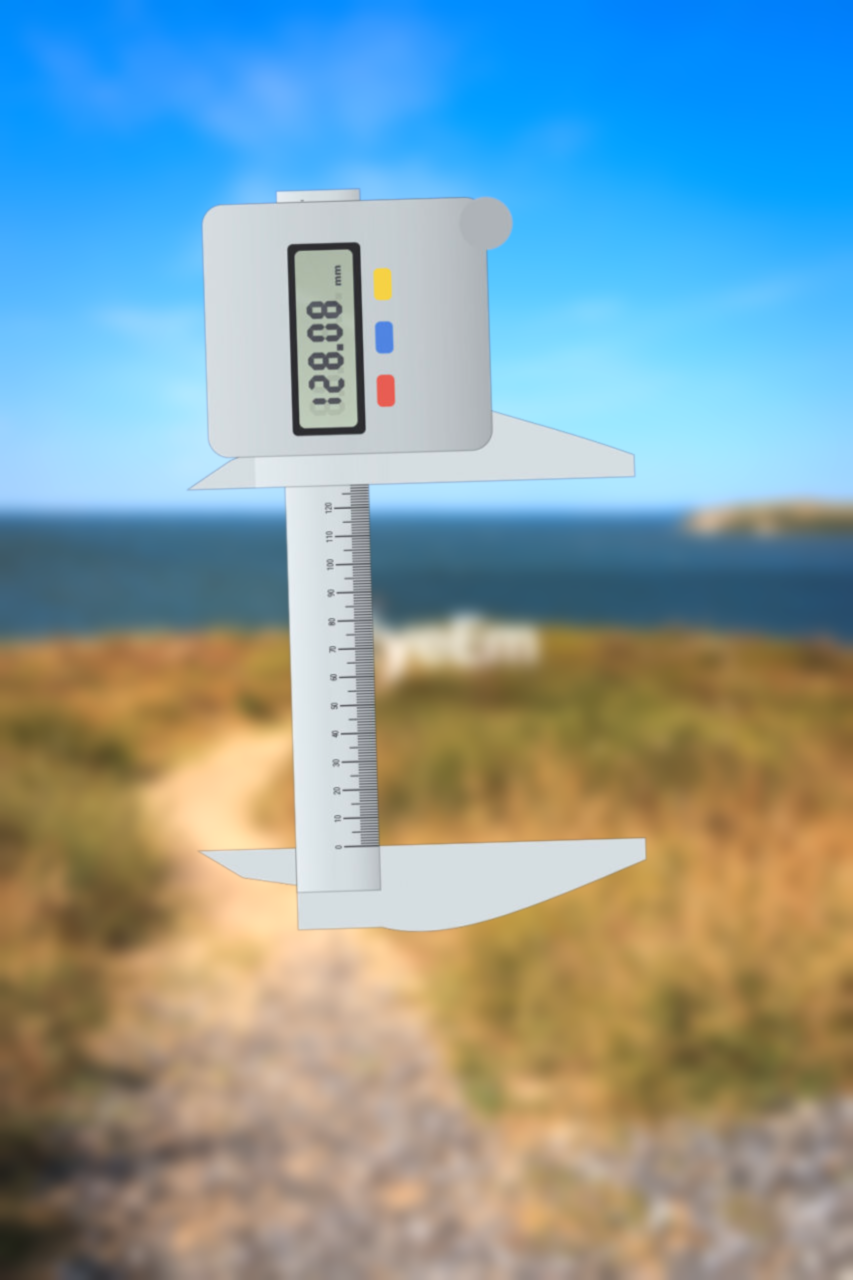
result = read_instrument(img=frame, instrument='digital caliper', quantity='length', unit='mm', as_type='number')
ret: 128.08 mm
